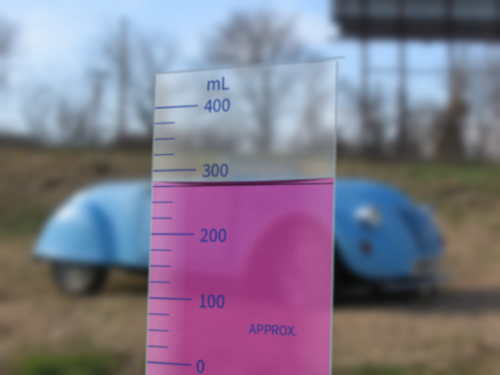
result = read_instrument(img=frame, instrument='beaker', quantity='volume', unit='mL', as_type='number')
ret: 275 mL
